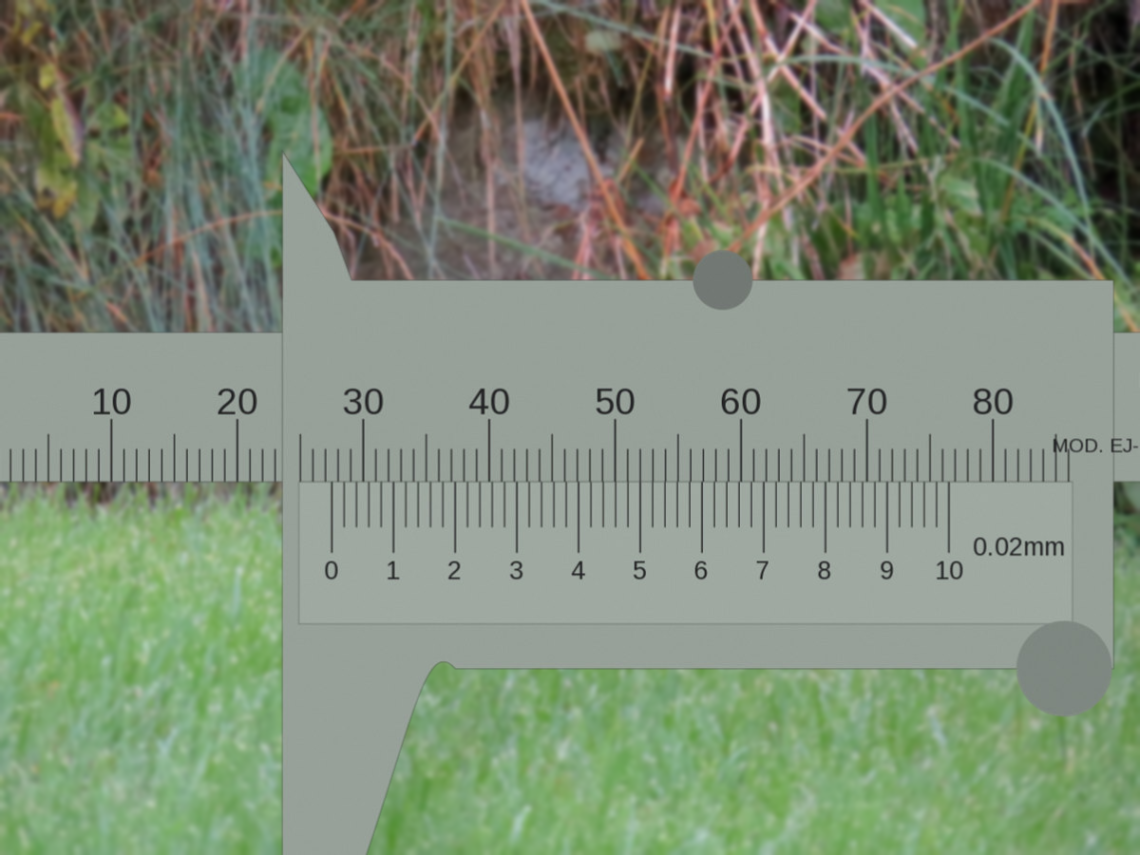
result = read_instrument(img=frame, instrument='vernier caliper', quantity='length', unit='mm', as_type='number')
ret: 27.5 mm
